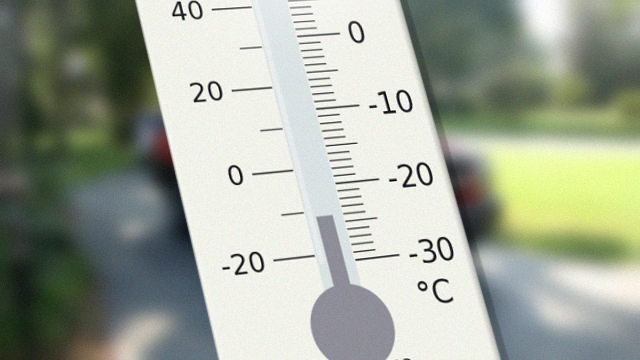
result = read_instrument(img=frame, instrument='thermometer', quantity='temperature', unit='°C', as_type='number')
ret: -24 °C
